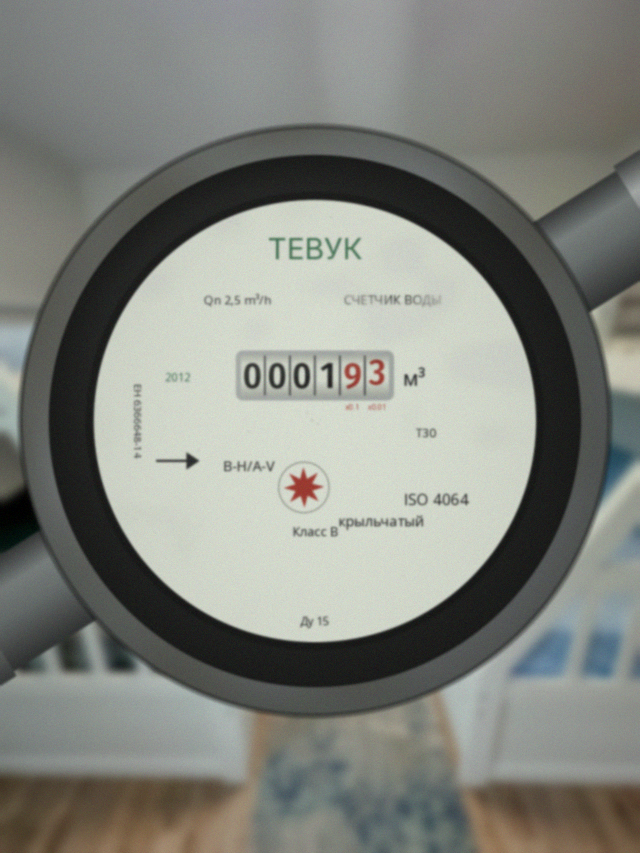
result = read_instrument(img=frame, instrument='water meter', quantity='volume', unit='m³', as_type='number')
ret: 1.93 m³
